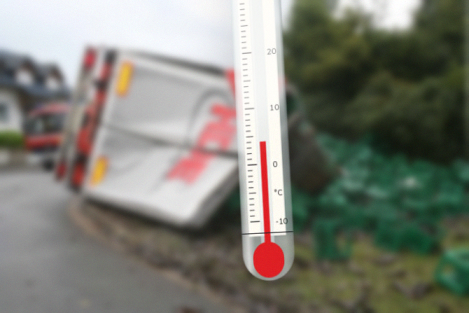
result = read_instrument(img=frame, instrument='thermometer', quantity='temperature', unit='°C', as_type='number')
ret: 4 °C
